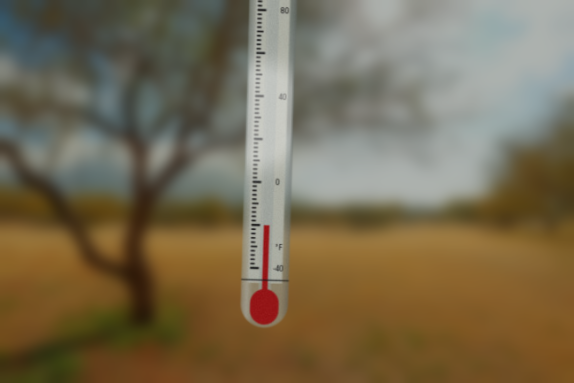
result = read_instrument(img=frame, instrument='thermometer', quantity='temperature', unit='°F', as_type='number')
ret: -20 °F
